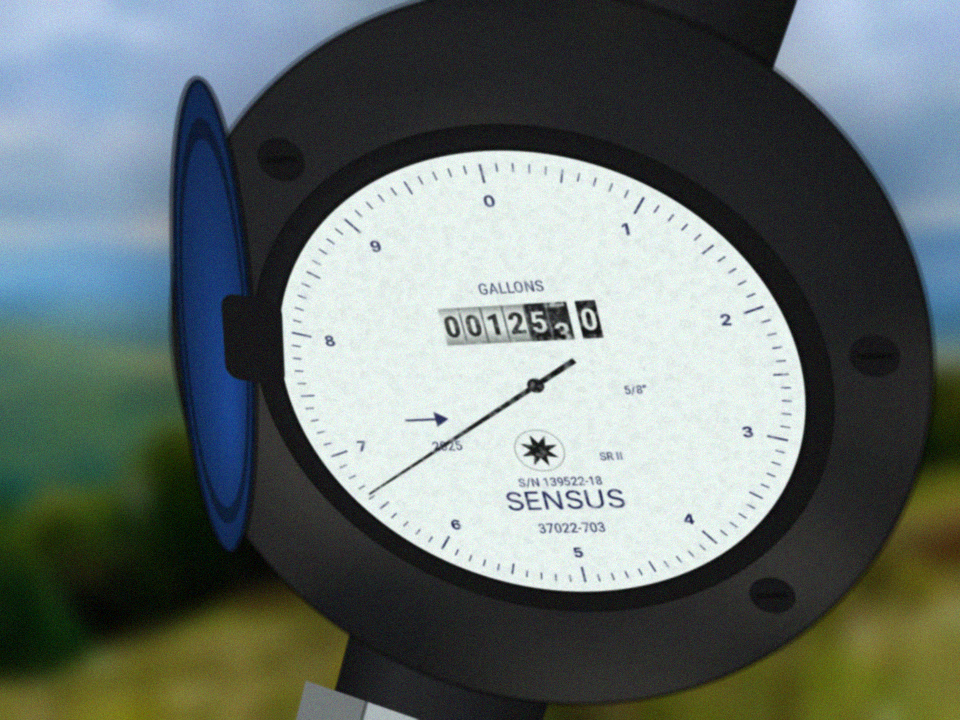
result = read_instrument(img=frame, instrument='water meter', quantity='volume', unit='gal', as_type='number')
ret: 12526.6 gal
